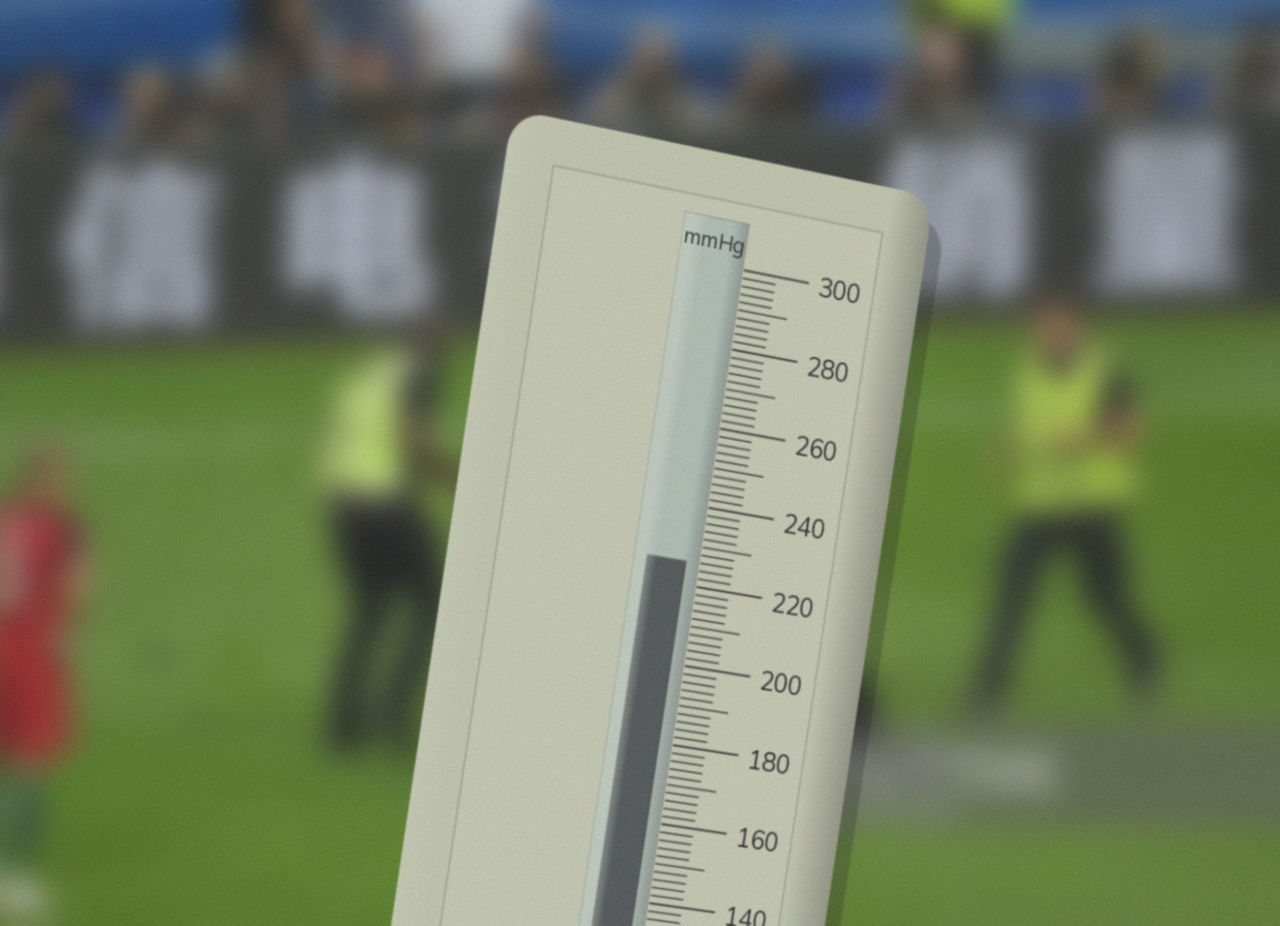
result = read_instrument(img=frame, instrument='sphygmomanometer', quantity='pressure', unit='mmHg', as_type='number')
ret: 226 mmHg
